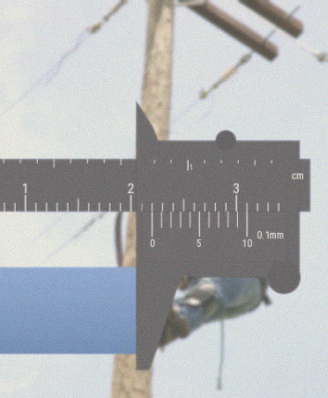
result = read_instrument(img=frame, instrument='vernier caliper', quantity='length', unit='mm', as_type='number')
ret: 22.0 mm
